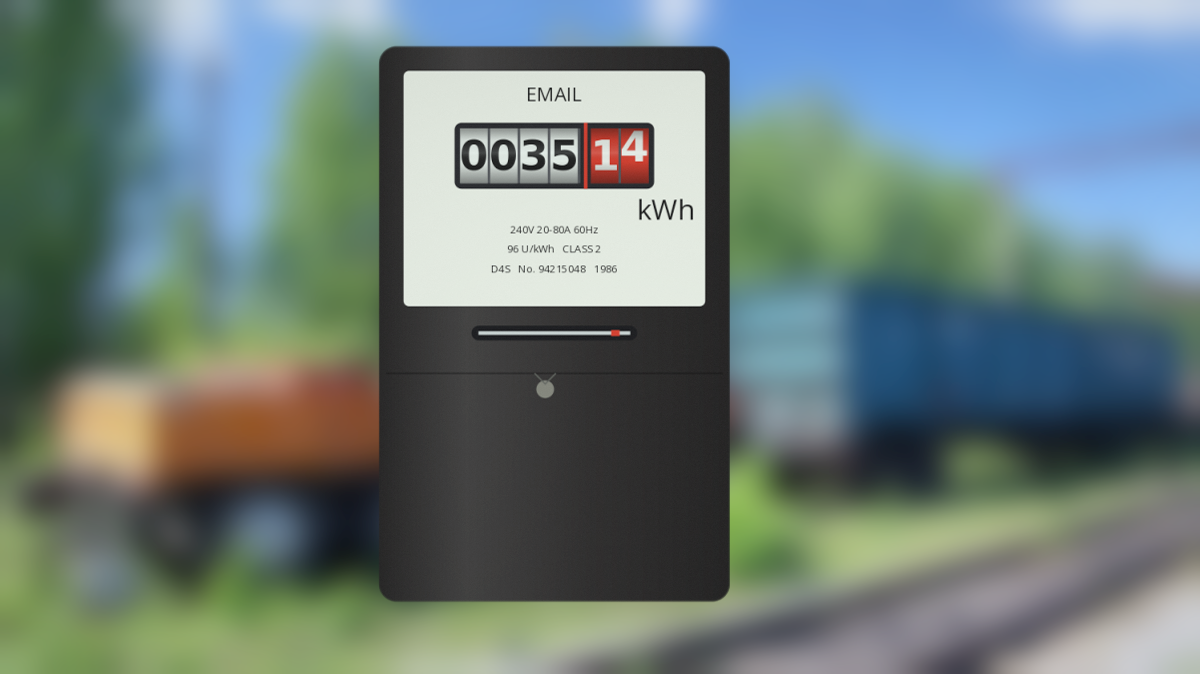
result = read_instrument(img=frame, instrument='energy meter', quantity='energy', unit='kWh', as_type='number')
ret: 35.14 kWh
